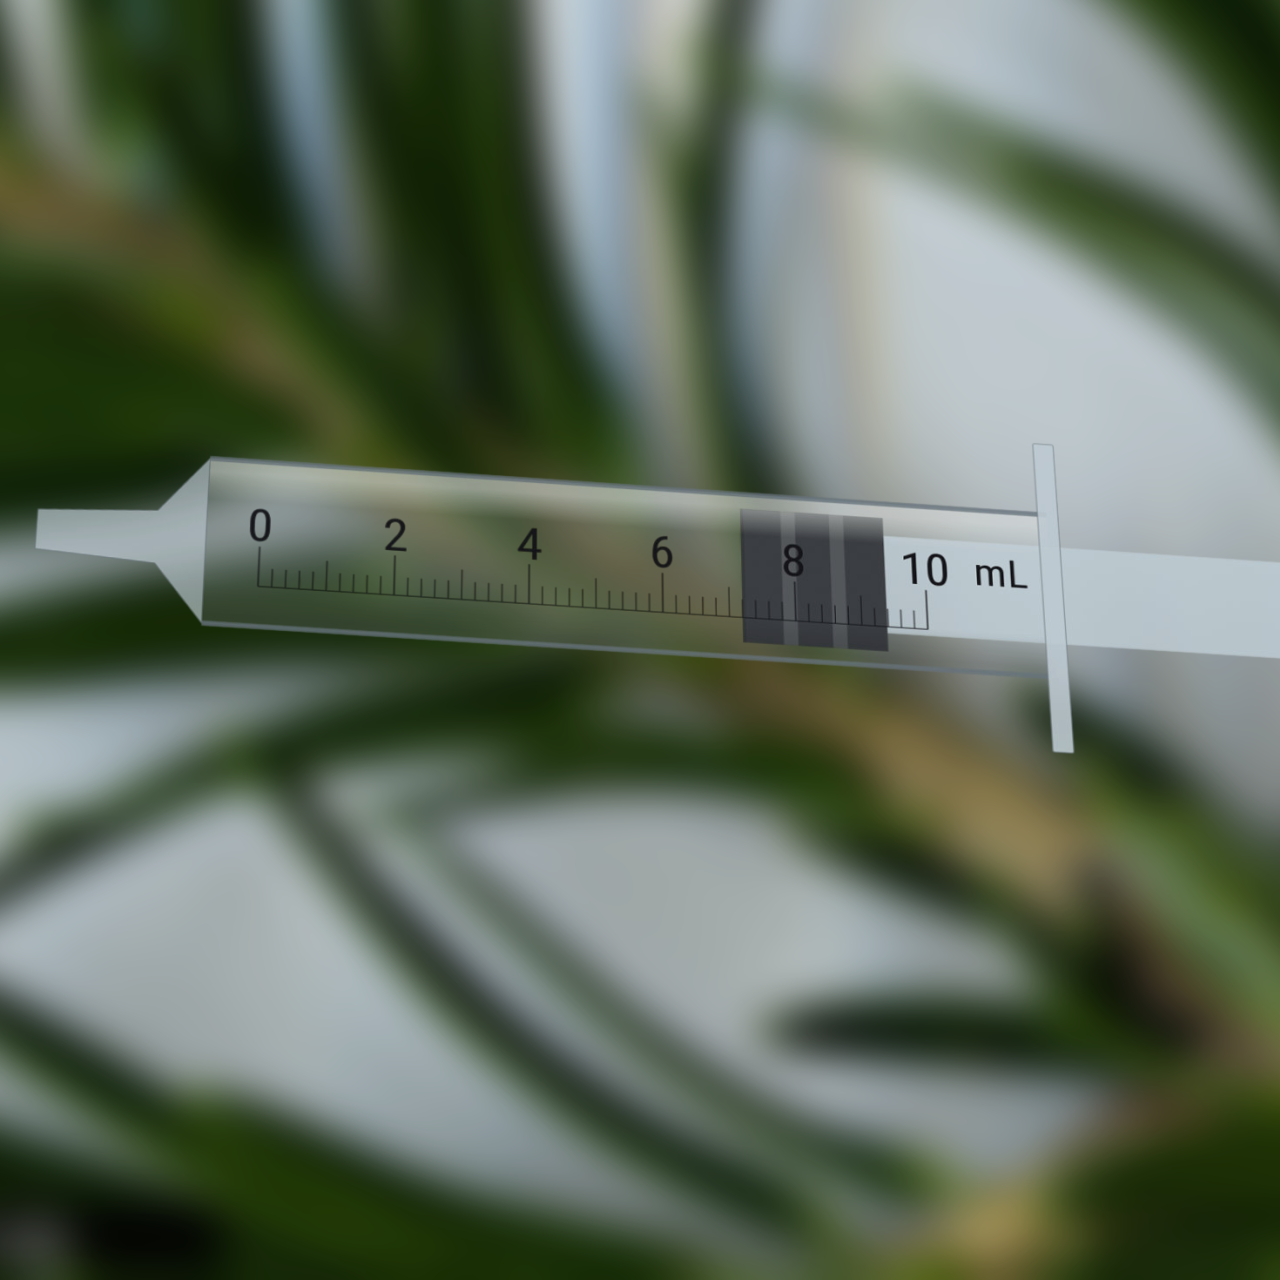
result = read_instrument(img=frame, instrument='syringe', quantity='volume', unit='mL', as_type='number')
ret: 7.2 mL
